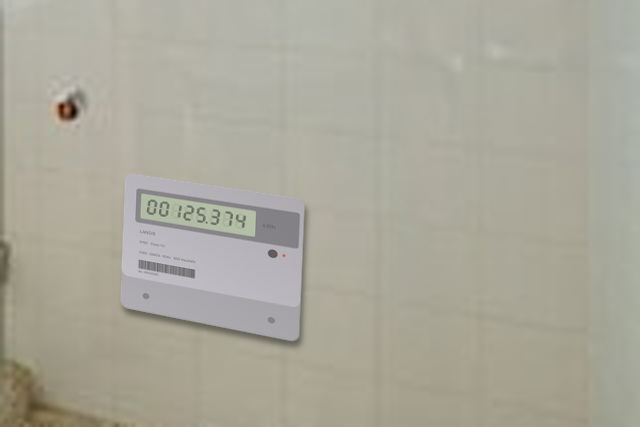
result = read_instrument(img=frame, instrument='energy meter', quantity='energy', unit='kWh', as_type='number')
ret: 125.374 kWh
